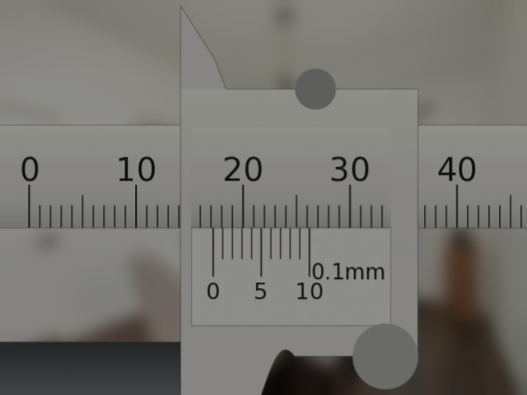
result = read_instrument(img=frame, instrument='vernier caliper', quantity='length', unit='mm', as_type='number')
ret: 17.2 mm
